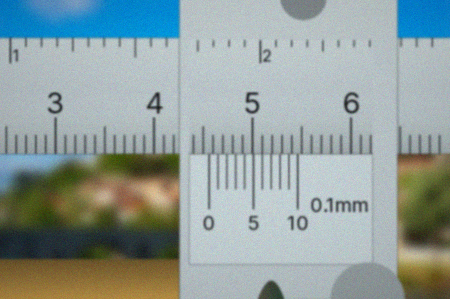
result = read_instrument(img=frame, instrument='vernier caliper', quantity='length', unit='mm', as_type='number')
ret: 45.6 mm
